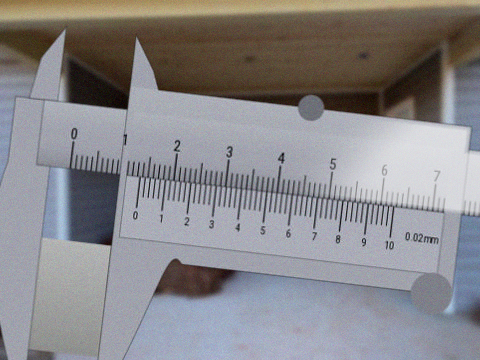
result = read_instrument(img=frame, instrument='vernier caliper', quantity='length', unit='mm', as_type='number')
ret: 13.5 mm
